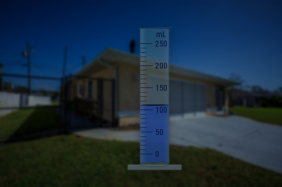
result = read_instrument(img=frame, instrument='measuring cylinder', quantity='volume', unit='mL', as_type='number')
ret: 110 mL
